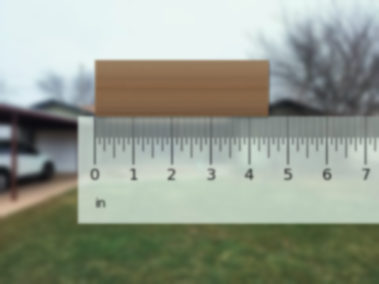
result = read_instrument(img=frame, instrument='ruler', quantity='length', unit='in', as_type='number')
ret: 4.5 in
